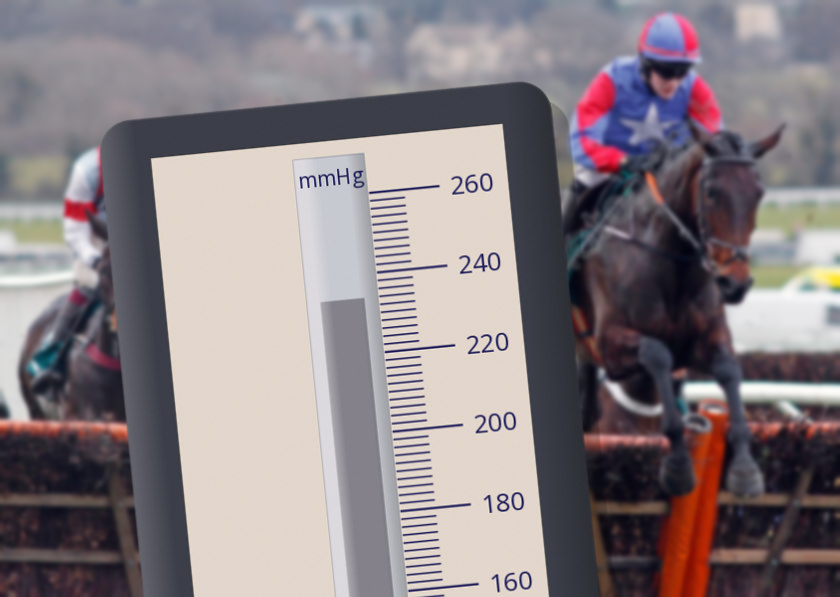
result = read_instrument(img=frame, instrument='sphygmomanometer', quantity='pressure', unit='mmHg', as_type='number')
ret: 234 mmHg
